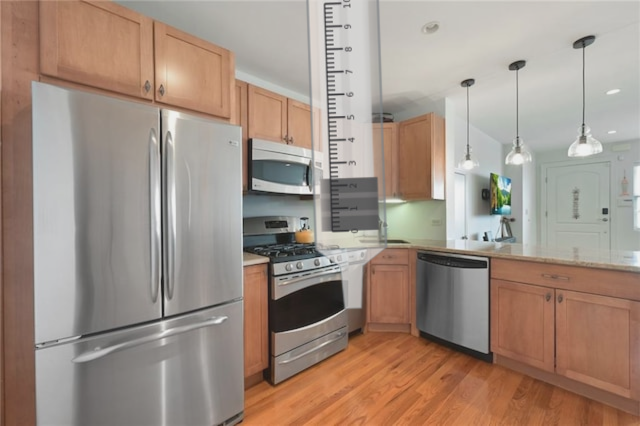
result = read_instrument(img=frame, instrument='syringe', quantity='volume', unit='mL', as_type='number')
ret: 0 mL
